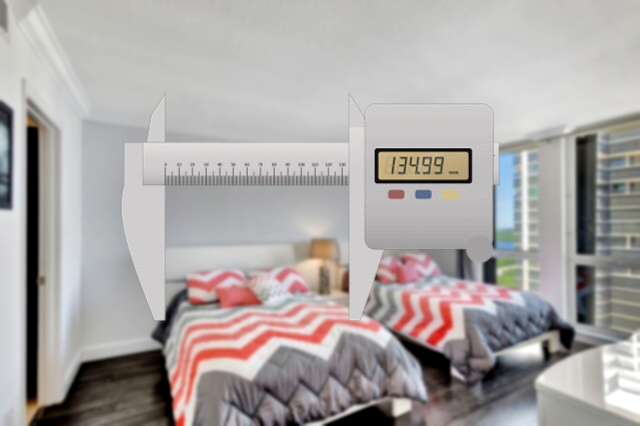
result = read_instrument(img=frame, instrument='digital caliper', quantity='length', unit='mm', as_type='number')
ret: 134.99 mm
